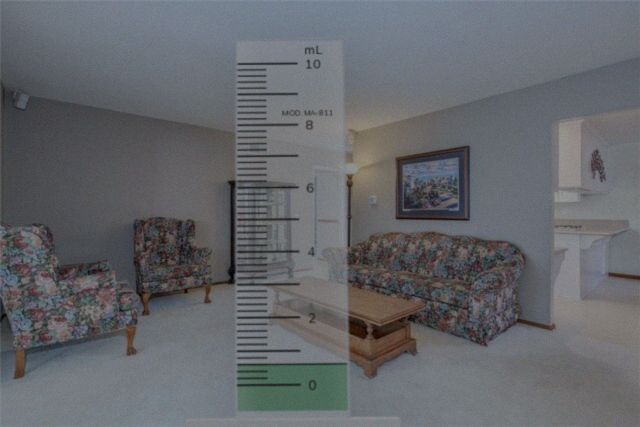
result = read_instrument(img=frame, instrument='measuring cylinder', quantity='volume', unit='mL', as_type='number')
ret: 0.6 mL
